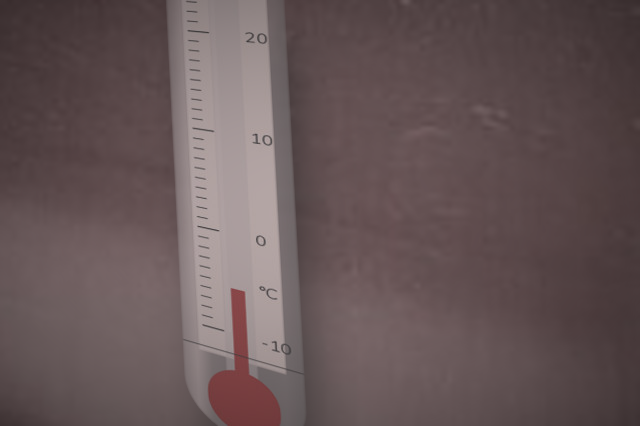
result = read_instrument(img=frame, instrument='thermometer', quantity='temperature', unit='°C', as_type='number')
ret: -5.5 °C
